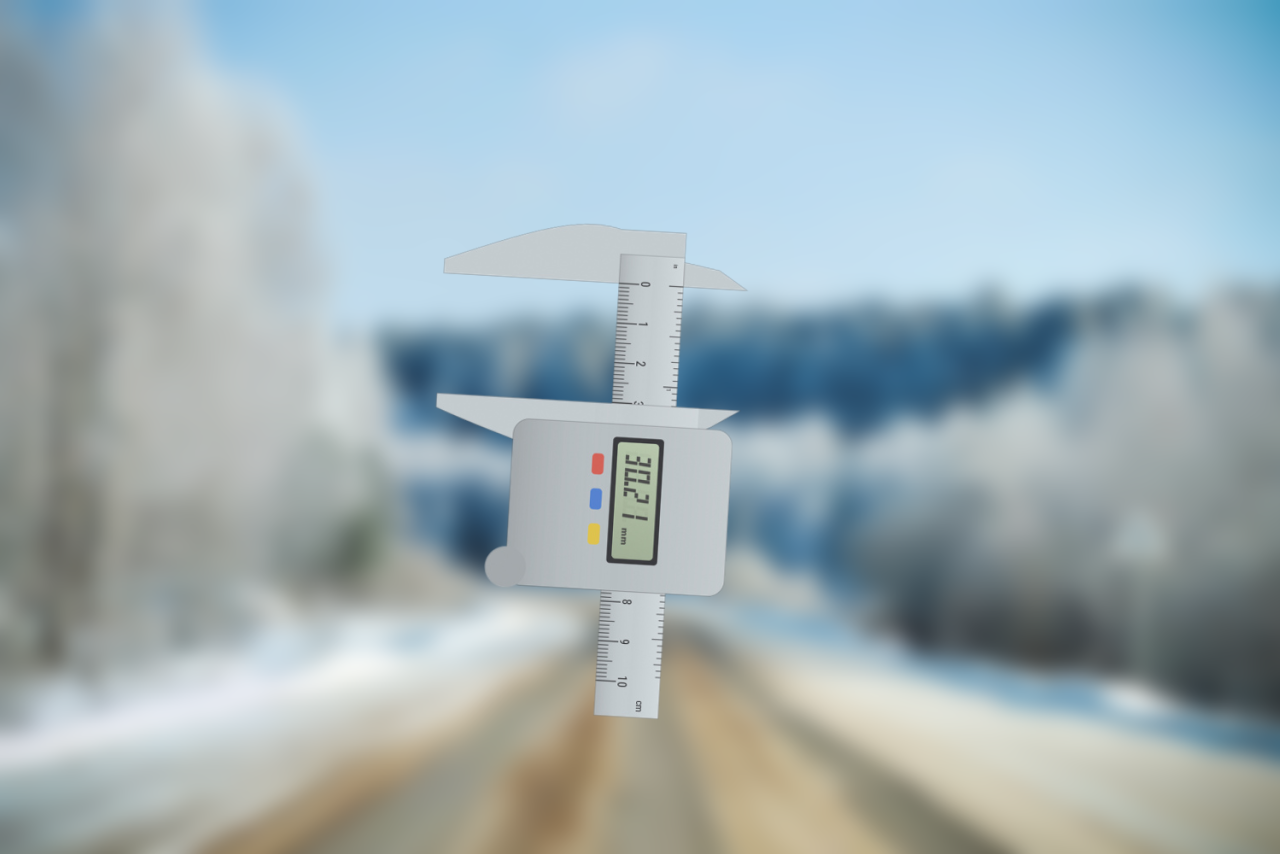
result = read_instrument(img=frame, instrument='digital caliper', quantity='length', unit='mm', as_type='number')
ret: 30.21 mm
